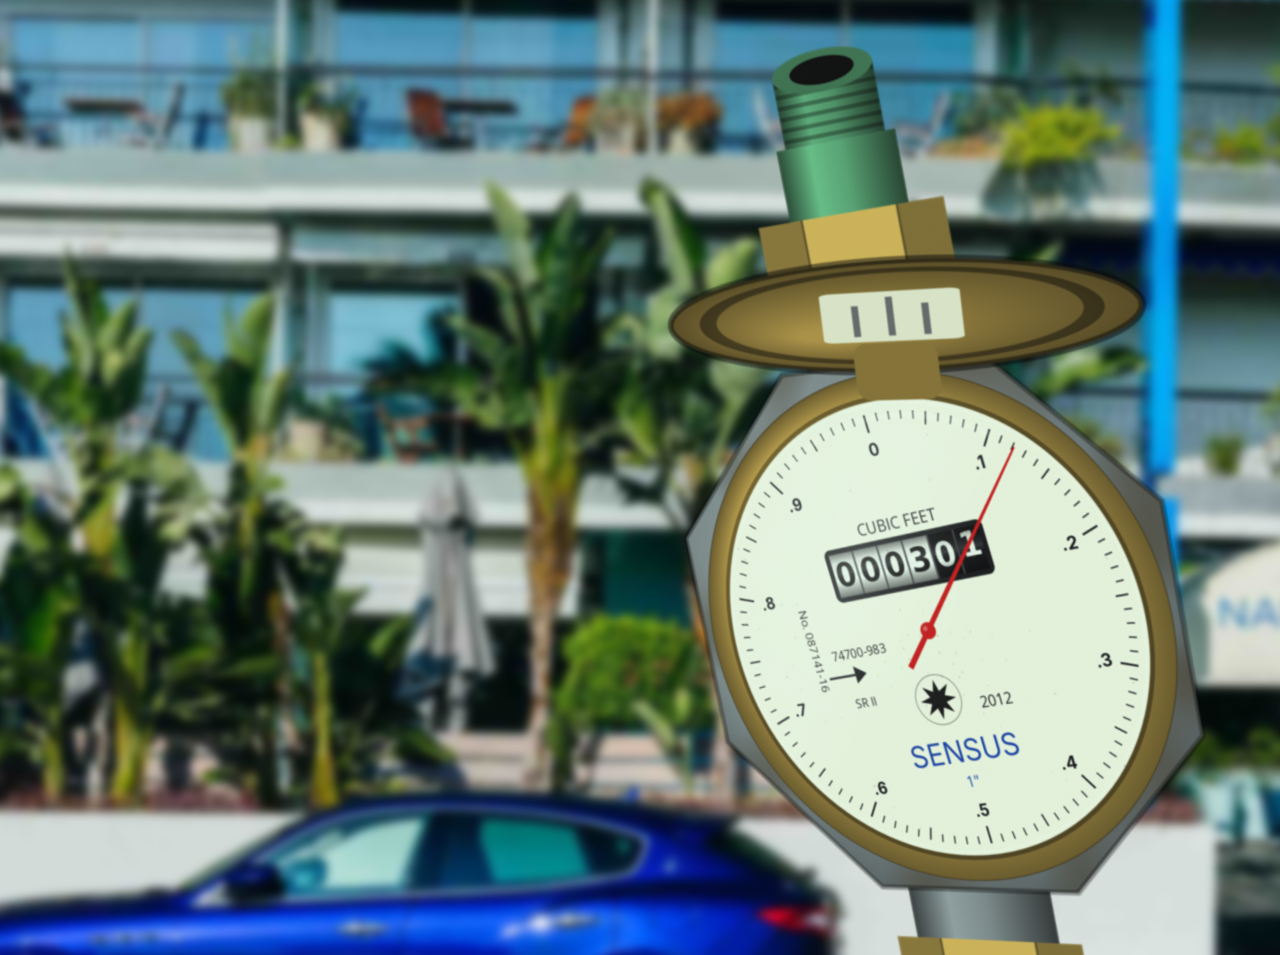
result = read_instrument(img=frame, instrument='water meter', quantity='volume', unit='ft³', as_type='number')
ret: 301.12 ft³
